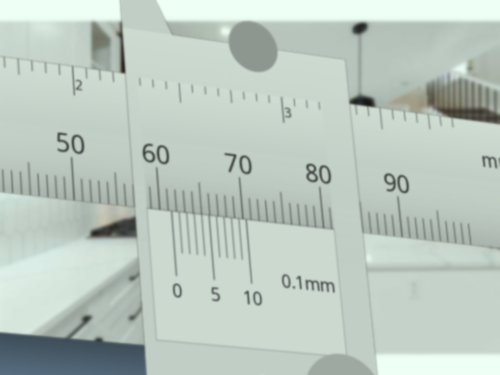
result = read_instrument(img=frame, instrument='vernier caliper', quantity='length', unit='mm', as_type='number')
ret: 61.4 mm
